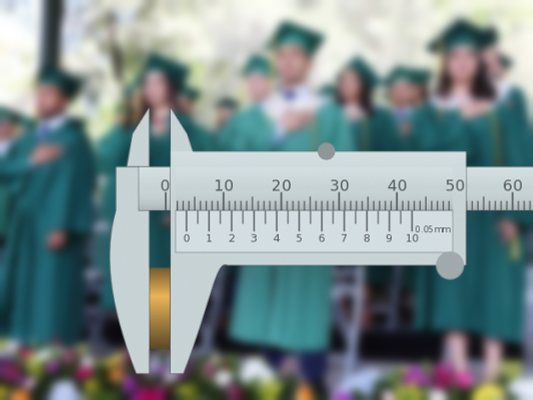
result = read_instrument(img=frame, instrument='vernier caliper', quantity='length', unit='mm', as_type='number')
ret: 3.6 mm
